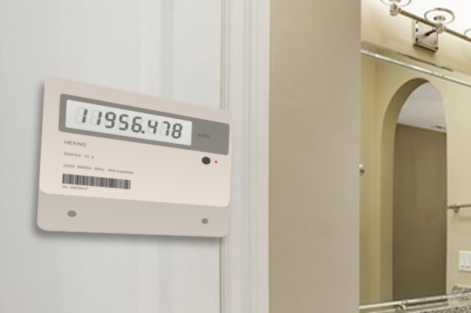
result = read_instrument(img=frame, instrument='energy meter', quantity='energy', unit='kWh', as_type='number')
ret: 11956.478 kWh
